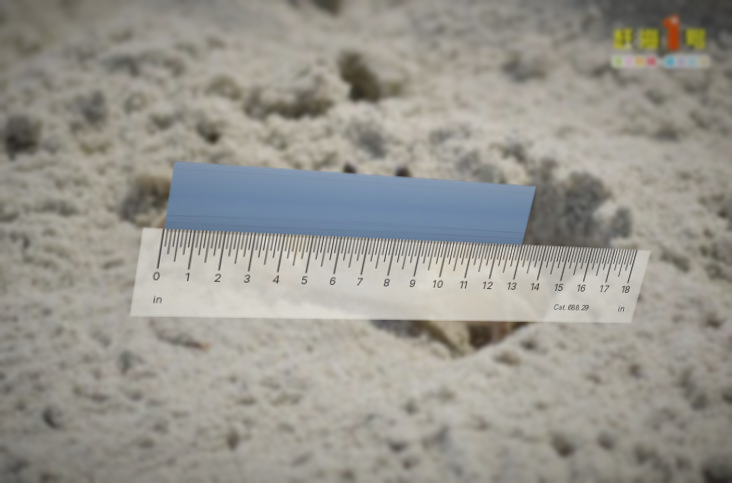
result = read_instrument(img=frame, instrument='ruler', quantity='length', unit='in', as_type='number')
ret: 13 in
